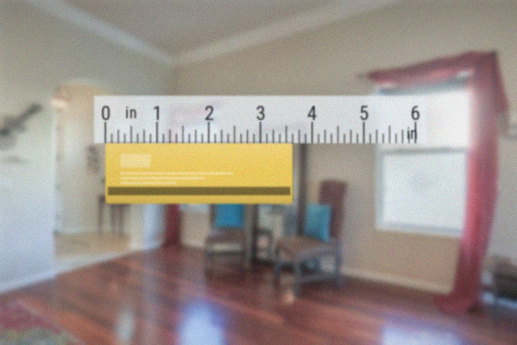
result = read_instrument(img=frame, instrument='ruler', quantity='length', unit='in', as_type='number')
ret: 3.625 in
